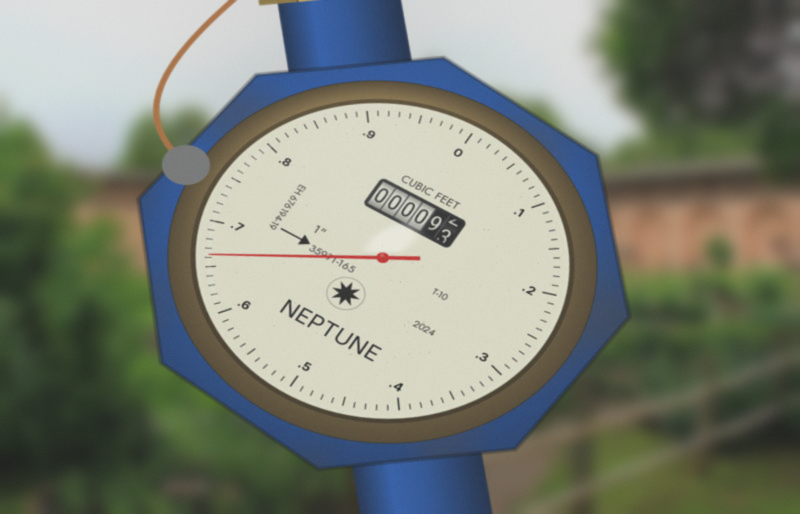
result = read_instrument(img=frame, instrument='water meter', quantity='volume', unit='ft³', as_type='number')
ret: 92.66 ft³
